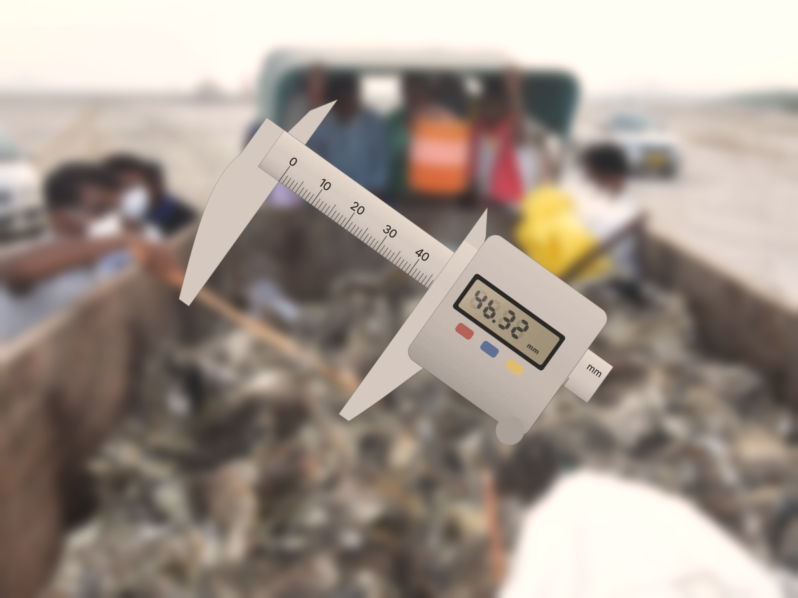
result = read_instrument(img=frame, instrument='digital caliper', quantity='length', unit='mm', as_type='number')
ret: 46.32 mm
